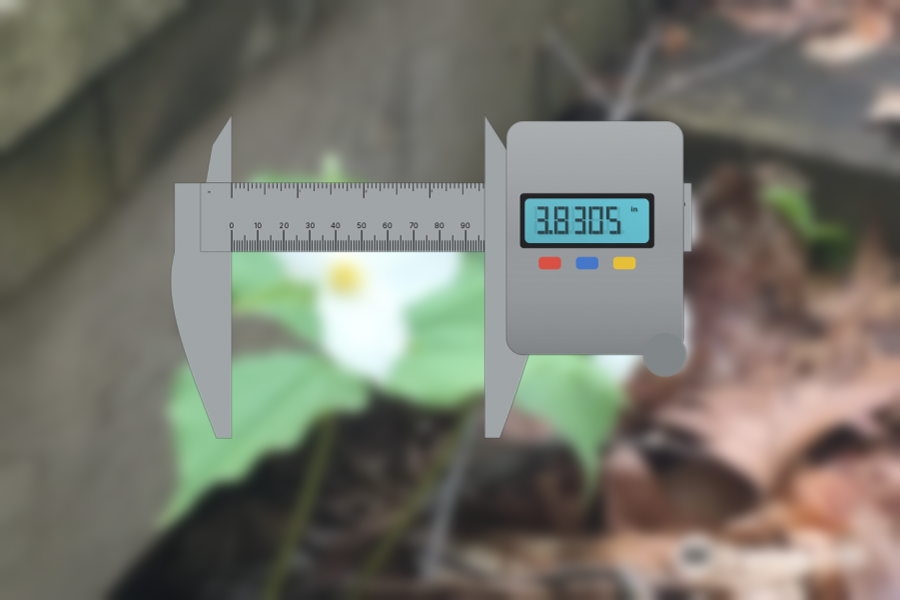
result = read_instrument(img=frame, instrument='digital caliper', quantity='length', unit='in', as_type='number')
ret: 3.8305 in
